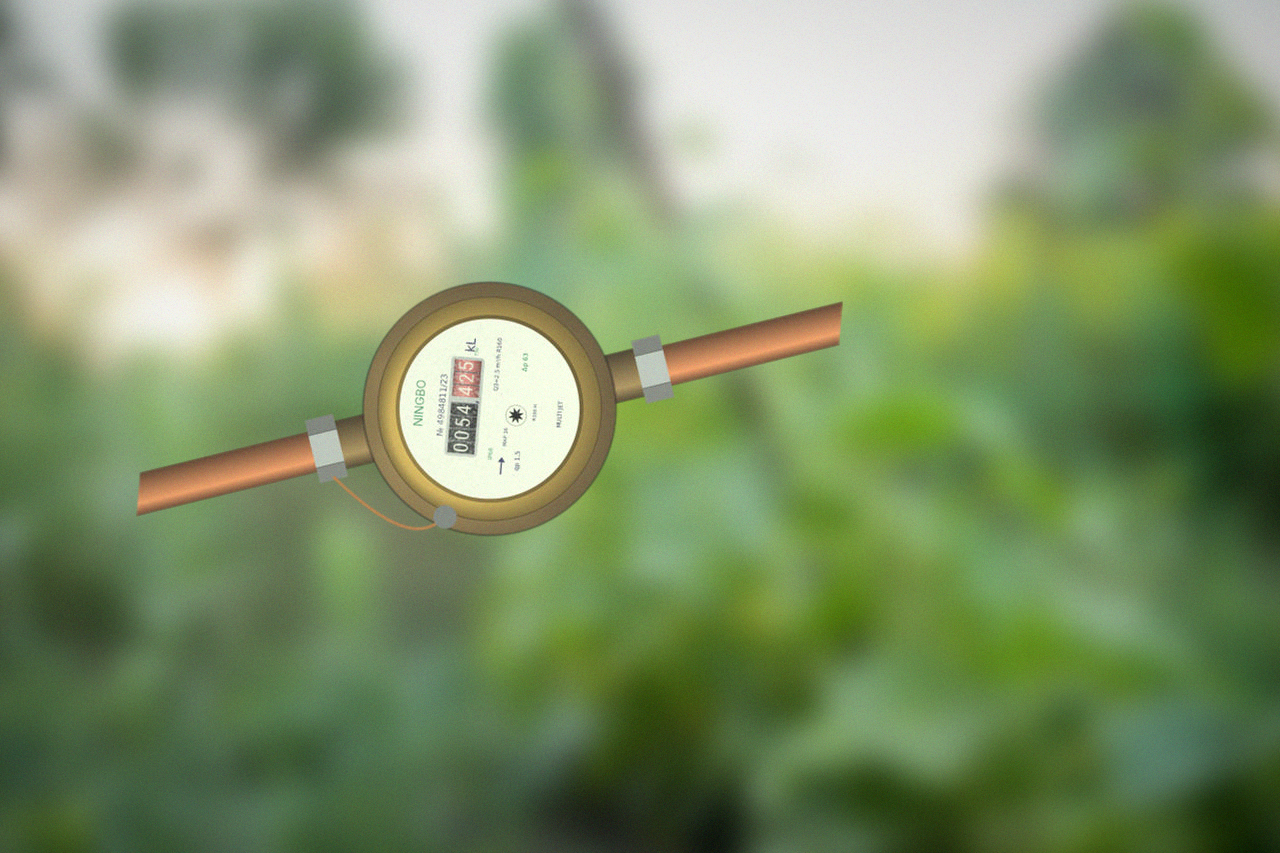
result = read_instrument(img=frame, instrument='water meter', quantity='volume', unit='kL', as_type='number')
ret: 54.425 kL
